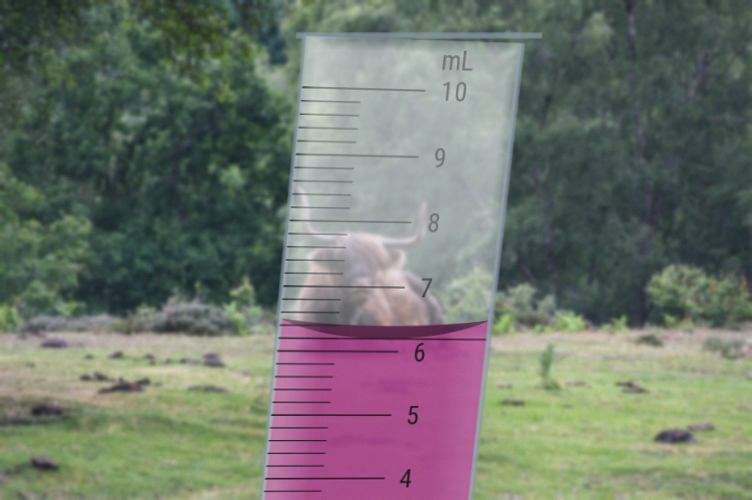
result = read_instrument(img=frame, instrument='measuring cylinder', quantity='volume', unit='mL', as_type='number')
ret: 6.2 mL
